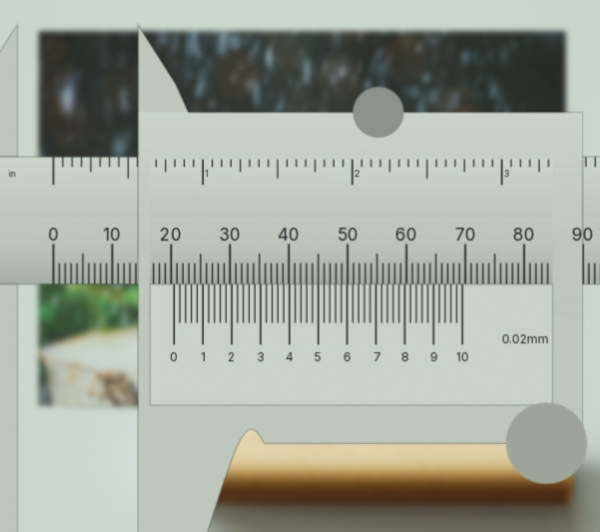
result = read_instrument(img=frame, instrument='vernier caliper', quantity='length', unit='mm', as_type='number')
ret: 20.5 mm
